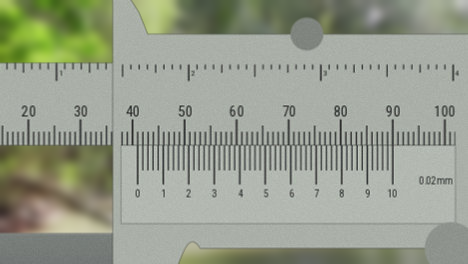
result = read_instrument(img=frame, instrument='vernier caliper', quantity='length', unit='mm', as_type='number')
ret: 41.0 mm
